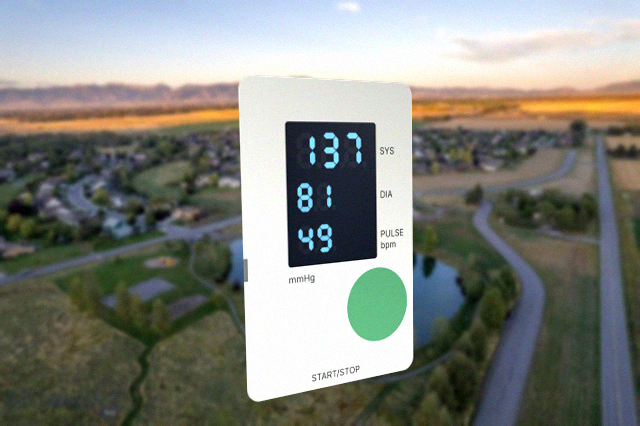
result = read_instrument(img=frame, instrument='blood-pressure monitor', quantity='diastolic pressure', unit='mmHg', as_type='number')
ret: 81 mmHg
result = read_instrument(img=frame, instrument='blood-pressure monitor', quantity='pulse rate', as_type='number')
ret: 49 bpm
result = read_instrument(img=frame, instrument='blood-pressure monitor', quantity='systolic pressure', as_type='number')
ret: 137 mmHg
